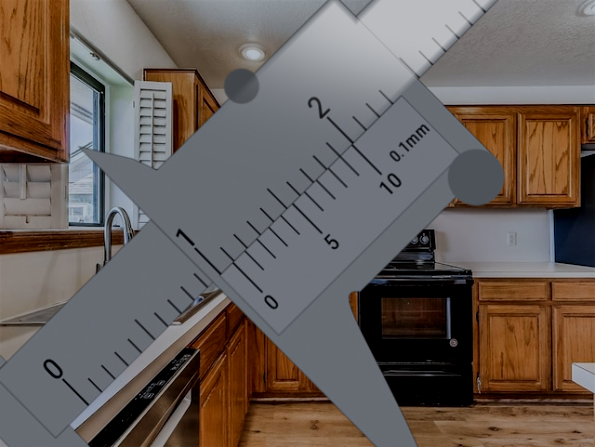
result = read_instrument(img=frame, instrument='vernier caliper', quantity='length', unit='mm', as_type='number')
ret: 10.9 mm
